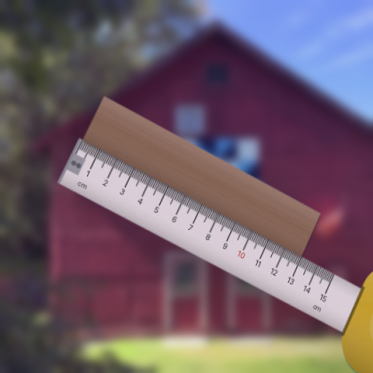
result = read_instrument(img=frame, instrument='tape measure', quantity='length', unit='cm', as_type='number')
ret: 13 cm
